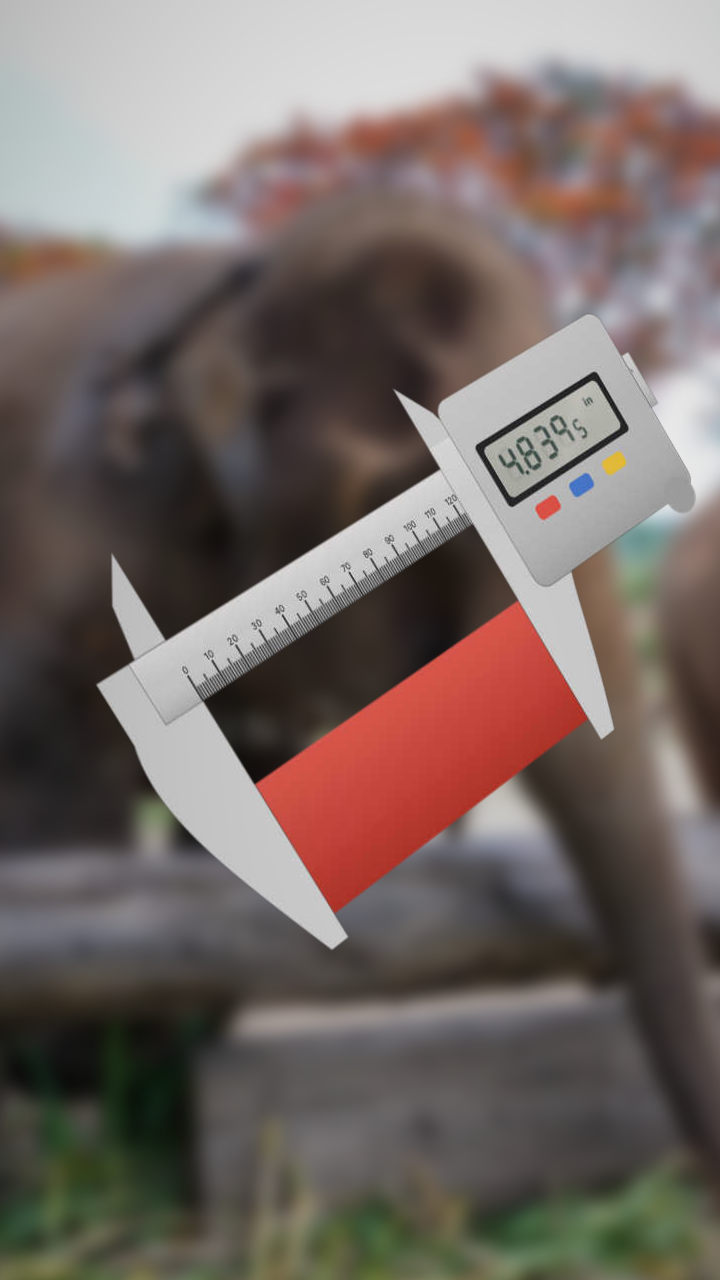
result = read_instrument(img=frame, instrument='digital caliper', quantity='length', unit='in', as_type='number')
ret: 4.8395 in
